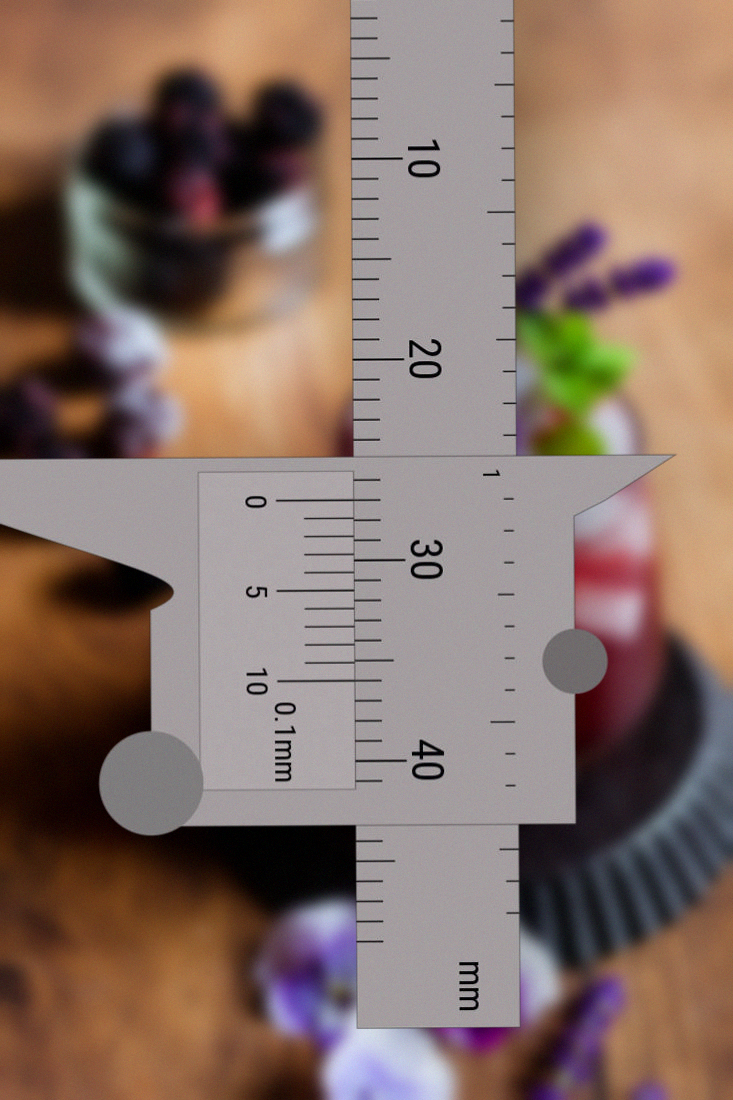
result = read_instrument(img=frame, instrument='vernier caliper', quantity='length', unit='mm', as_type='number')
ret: 27.0 mm
